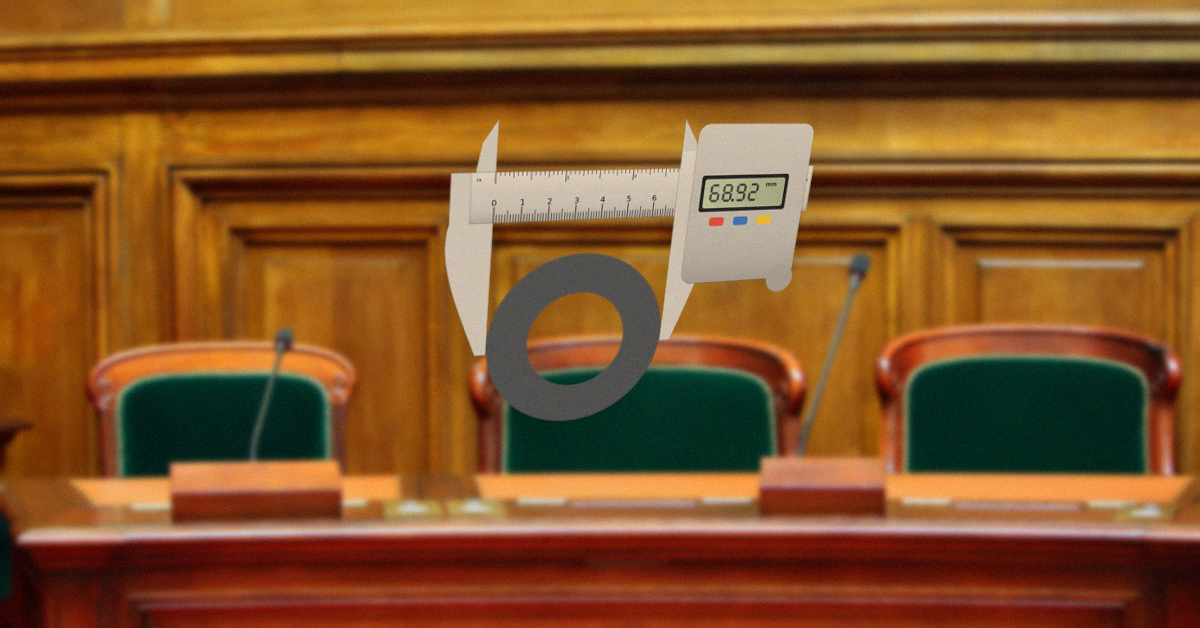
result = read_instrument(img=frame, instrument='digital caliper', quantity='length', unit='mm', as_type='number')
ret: 68.92 mm
